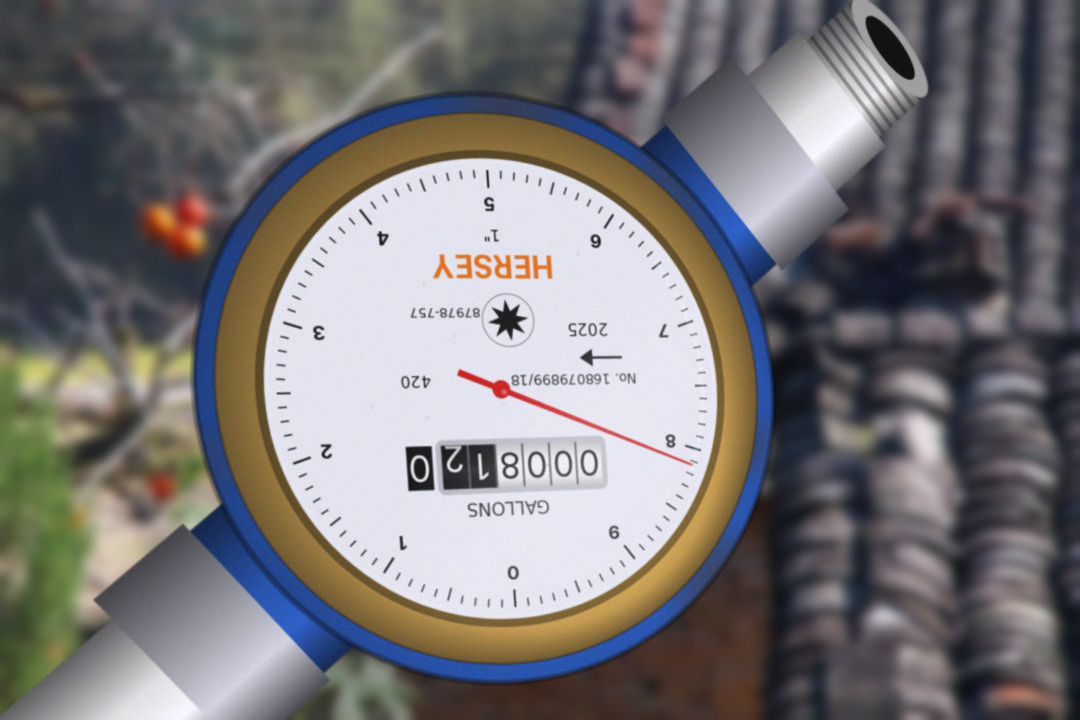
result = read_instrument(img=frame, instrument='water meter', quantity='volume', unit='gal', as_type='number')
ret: 8118.1 gal
